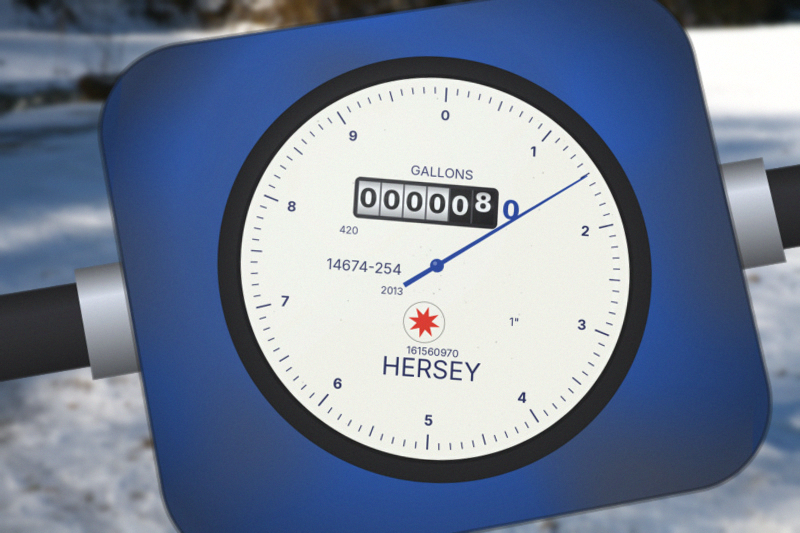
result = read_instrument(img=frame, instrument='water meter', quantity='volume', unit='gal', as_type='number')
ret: 81.5 gal
